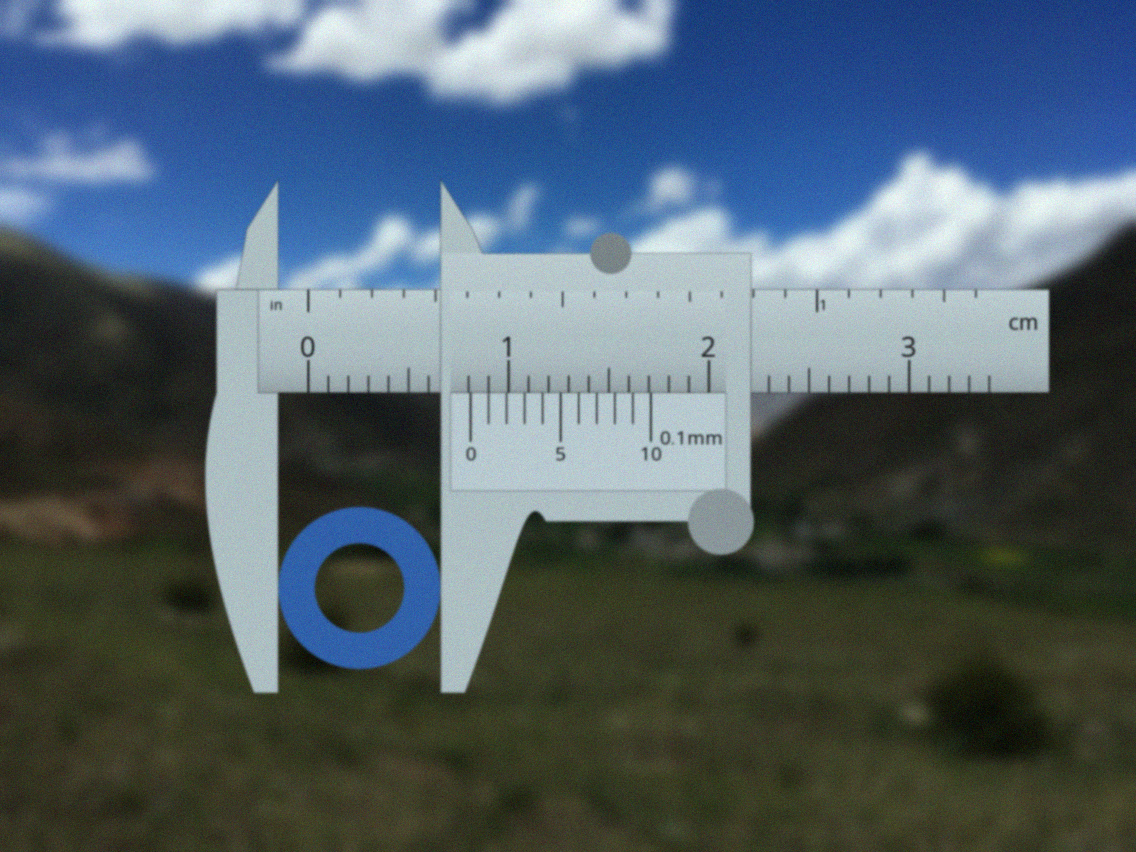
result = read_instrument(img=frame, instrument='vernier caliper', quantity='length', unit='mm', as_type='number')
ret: 8.1 mm
